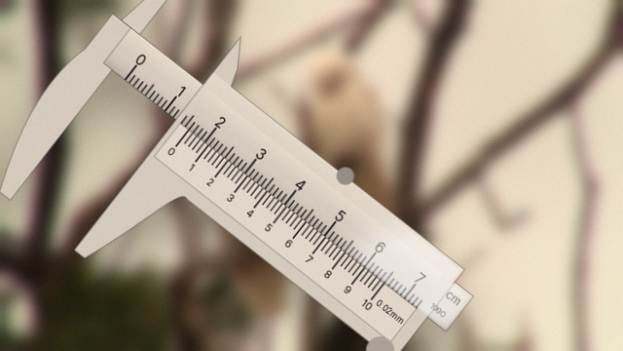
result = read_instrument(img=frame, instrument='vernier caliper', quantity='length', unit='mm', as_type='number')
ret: 16.0 mm
